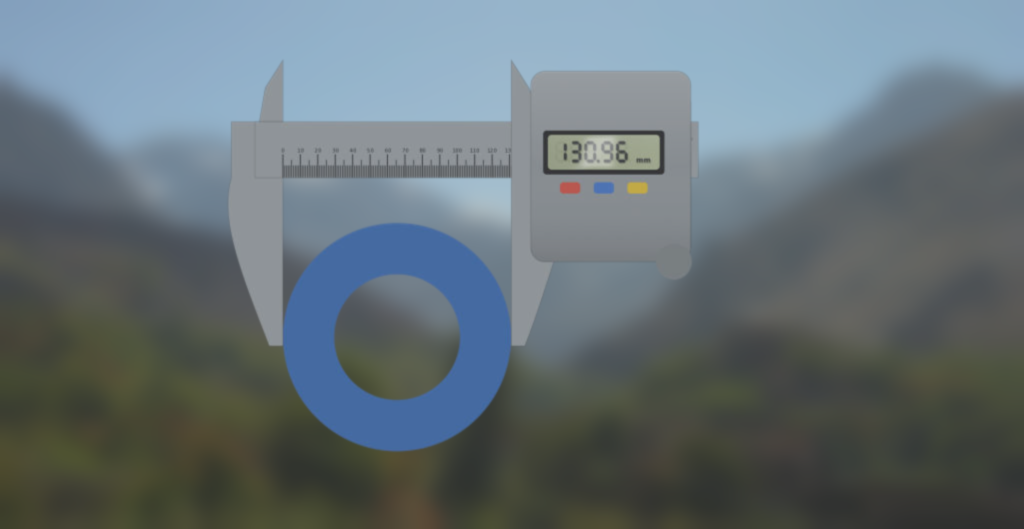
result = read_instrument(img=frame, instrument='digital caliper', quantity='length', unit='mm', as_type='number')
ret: 130.96 mm
